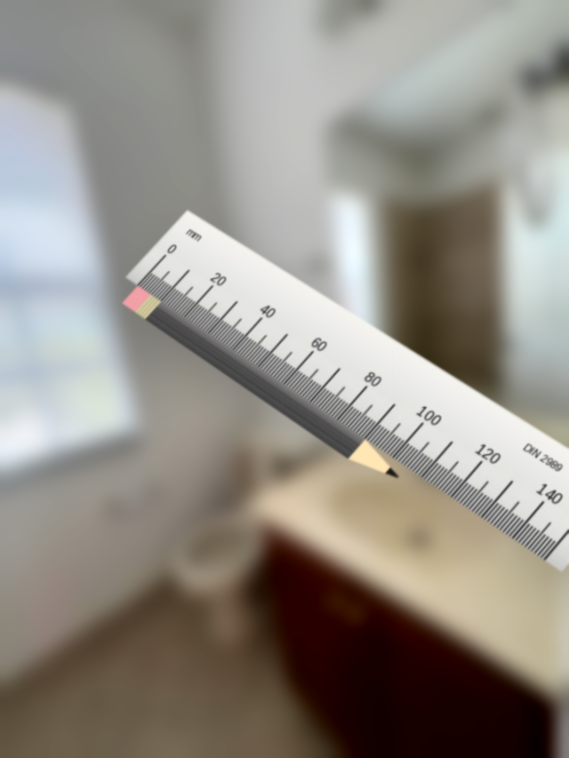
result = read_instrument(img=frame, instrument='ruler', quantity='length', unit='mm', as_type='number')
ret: 105 mm
